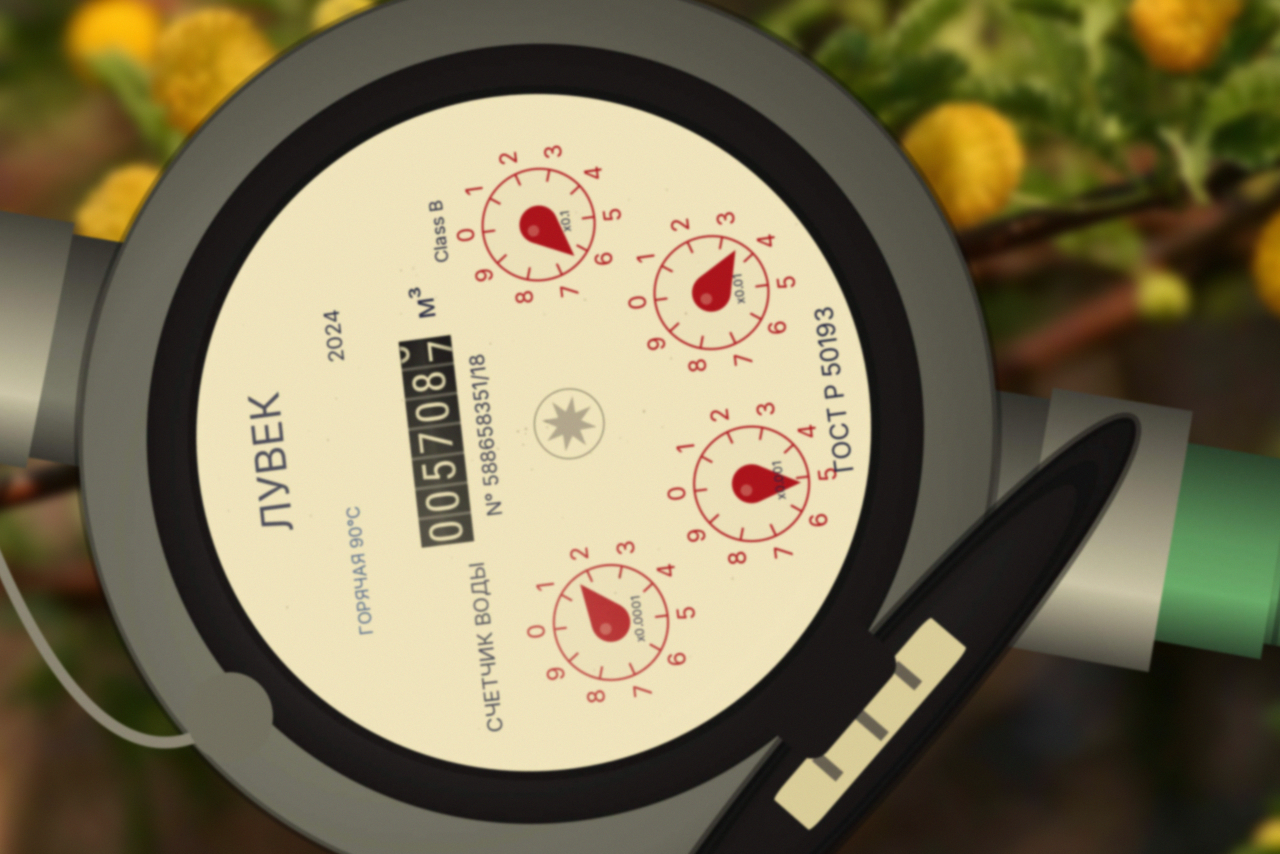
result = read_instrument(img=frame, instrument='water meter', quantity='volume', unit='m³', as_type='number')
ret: 57086.6351 m³
